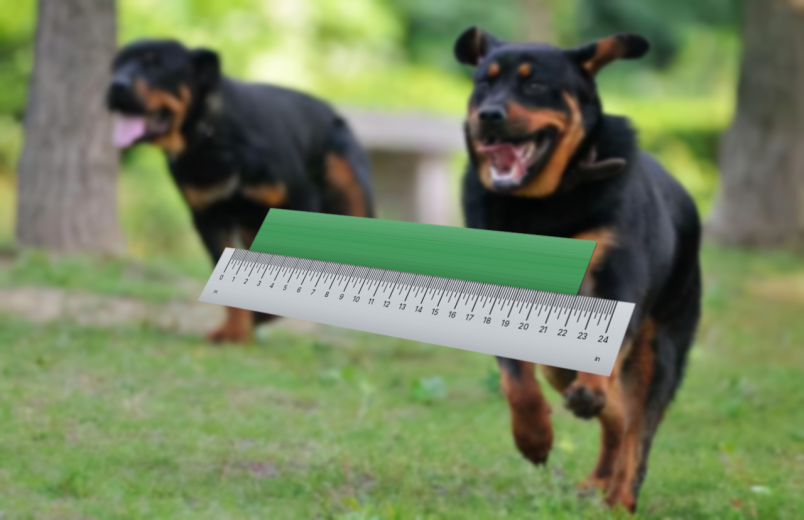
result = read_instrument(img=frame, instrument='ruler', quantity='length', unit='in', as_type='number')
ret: 21 in
